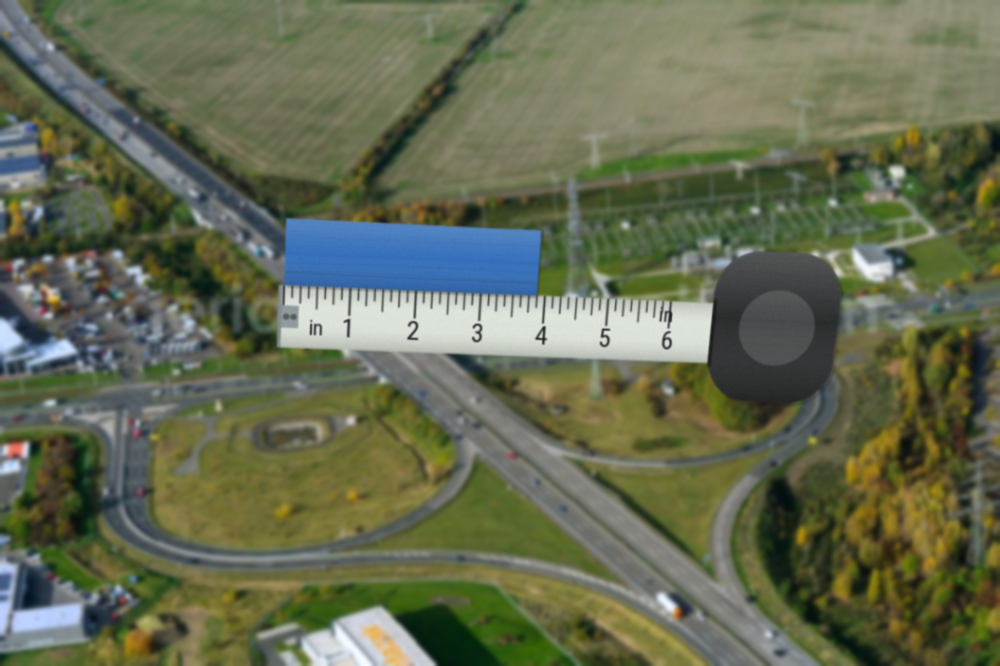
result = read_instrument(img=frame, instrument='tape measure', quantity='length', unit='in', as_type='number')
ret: 3.875 in
